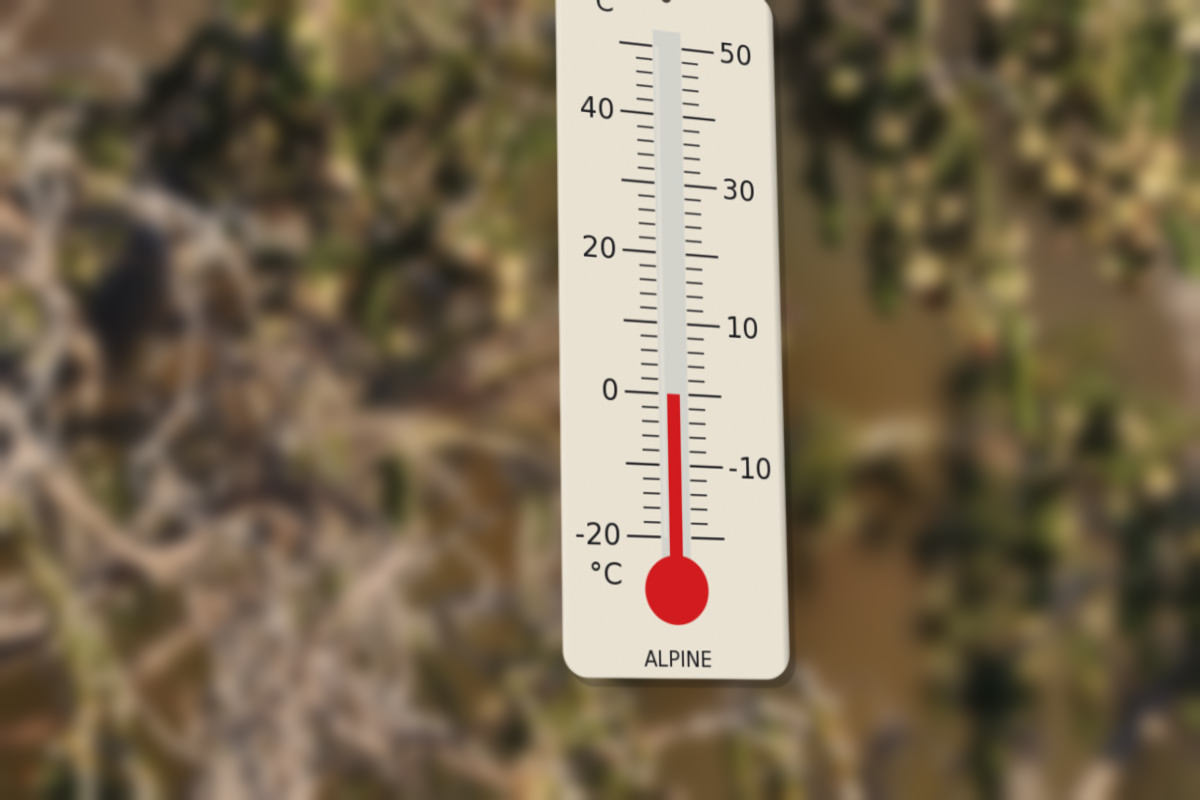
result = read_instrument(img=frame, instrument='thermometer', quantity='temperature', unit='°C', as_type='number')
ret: 0 °C
